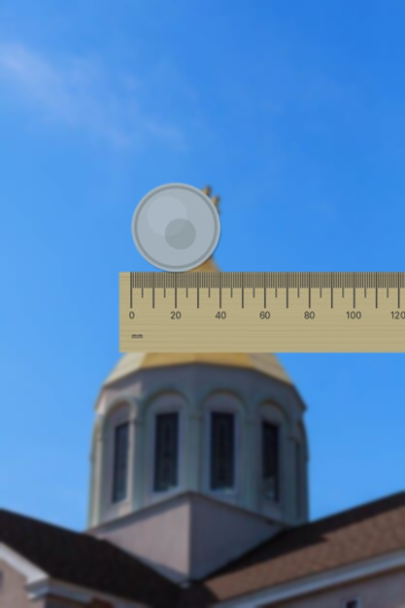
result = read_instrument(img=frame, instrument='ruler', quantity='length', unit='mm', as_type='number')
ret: 40 mm
